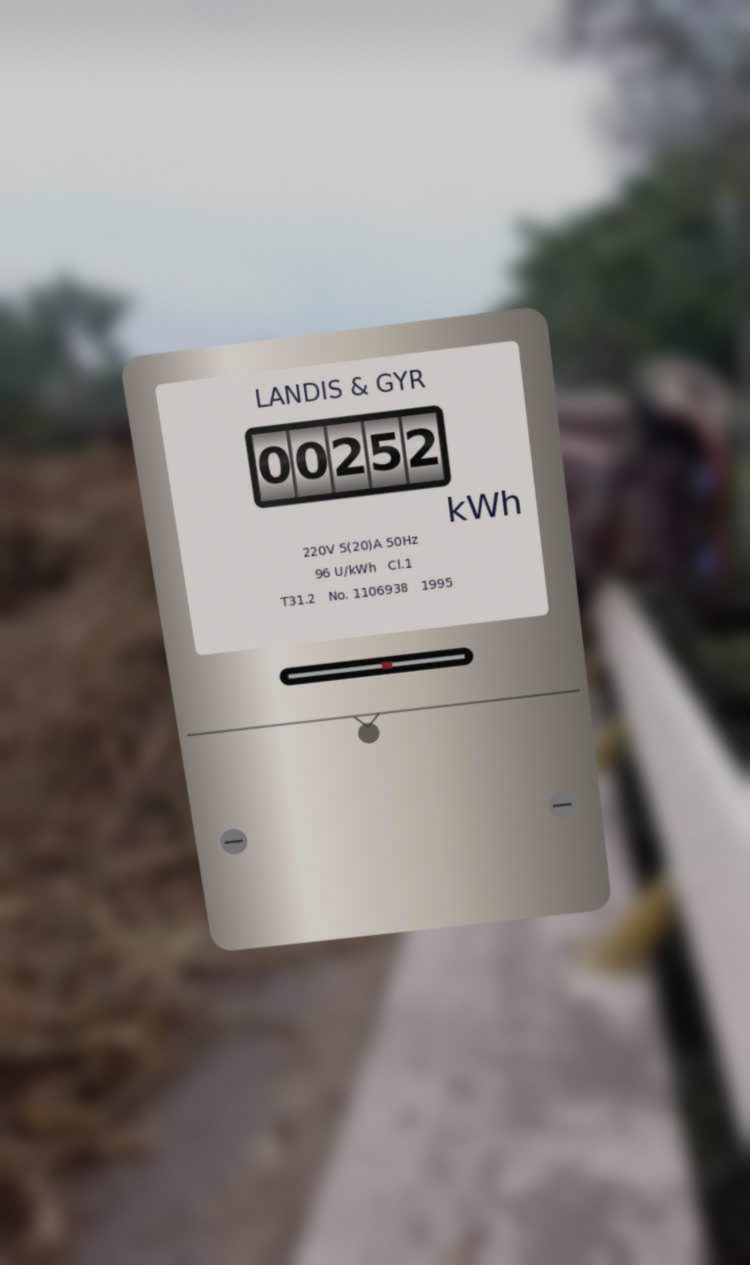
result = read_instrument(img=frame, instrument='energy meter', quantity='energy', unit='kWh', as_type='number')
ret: 252 kWh
